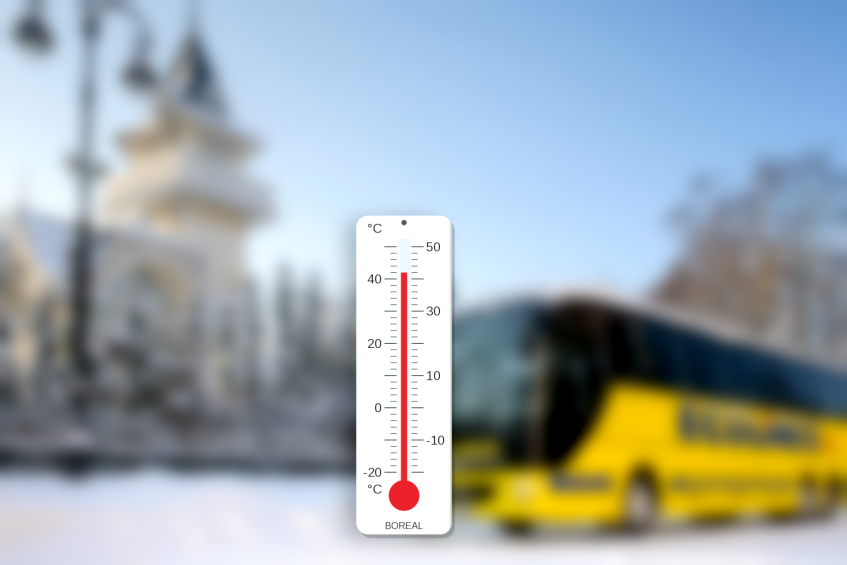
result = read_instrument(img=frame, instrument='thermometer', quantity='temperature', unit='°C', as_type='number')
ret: 42 °C
